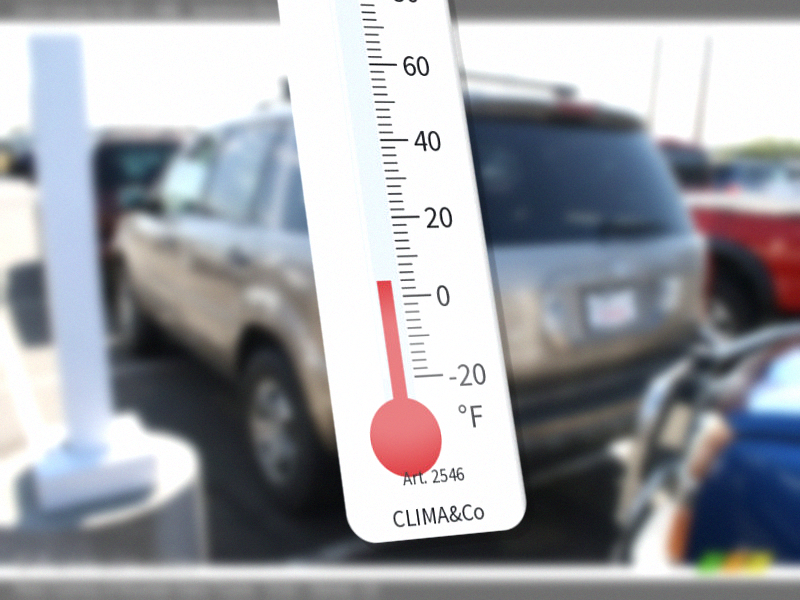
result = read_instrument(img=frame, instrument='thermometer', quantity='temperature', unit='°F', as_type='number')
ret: 4 °F
